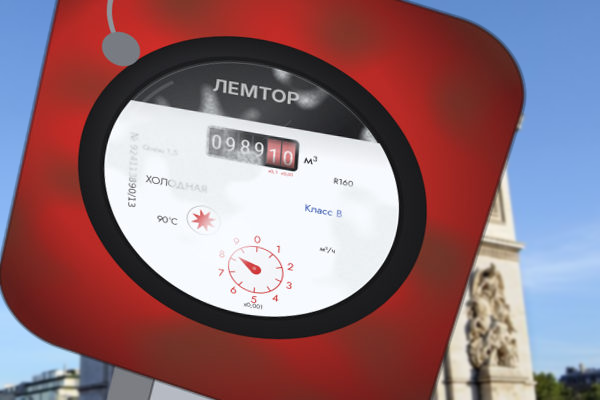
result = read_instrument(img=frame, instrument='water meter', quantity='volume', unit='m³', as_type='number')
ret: 989.098 m³
